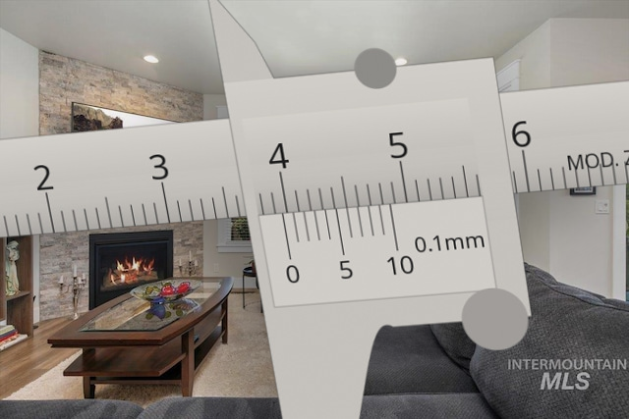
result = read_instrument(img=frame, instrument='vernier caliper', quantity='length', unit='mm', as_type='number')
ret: 39.6 mm
